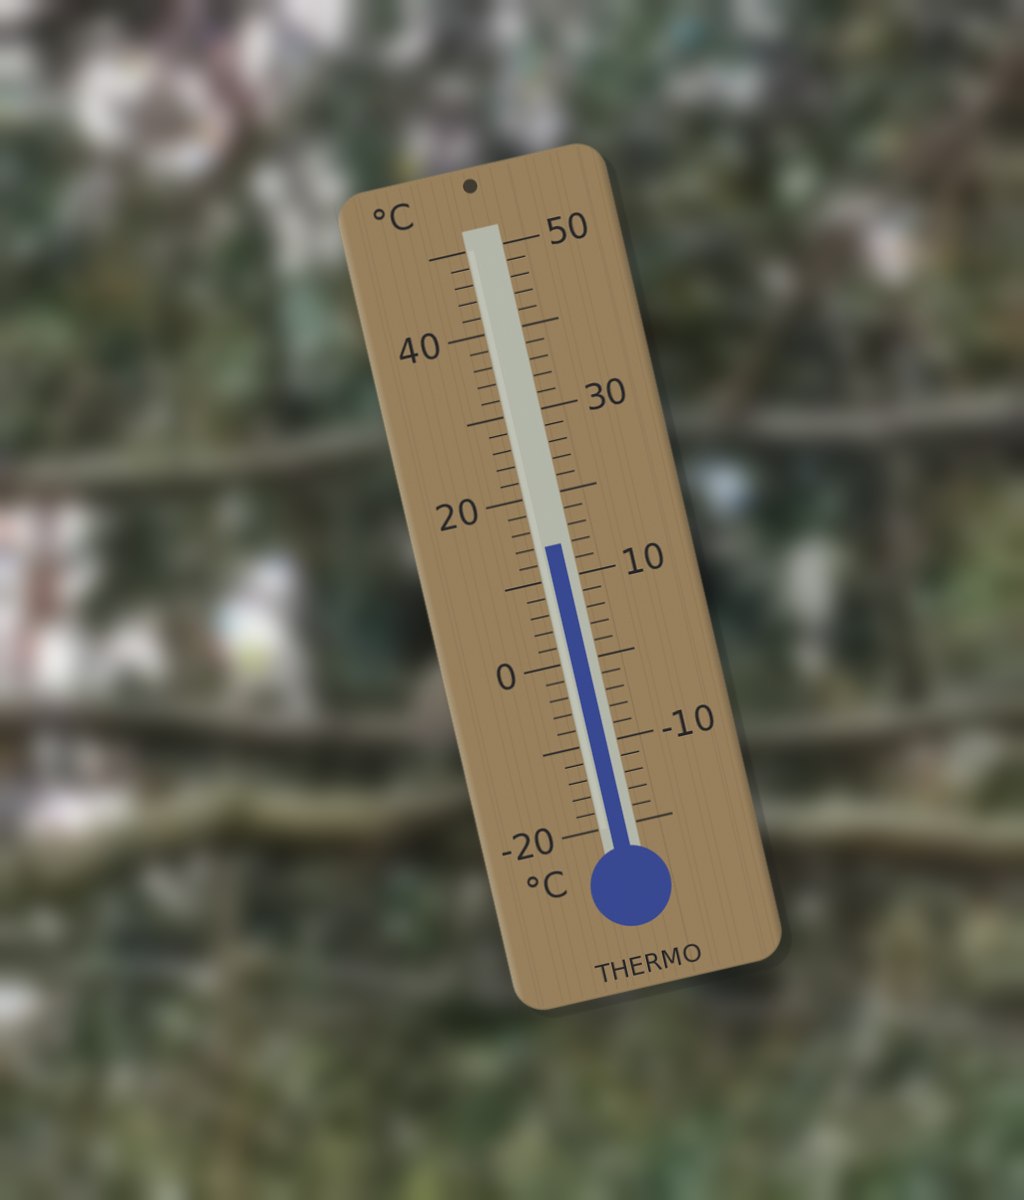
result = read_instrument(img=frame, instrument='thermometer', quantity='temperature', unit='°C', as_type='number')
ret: 14 °C
